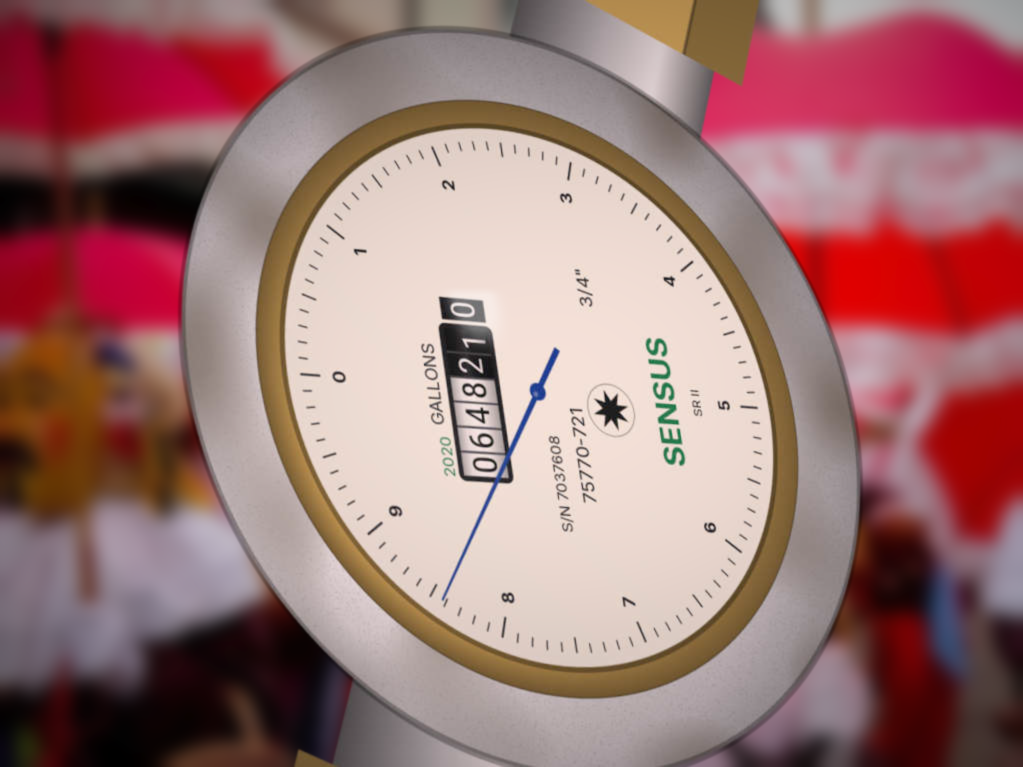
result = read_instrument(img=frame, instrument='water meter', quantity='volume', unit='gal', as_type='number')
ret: 648208.4 gal
